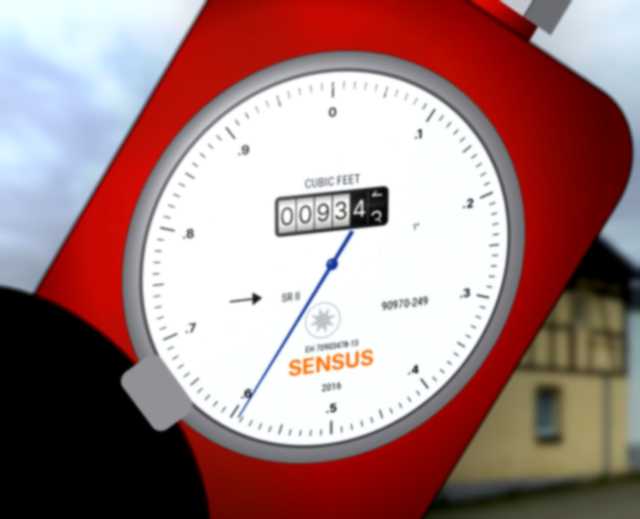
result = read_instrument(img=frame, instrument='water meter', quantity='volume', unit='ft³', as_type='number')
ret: 9342.59 ft³
